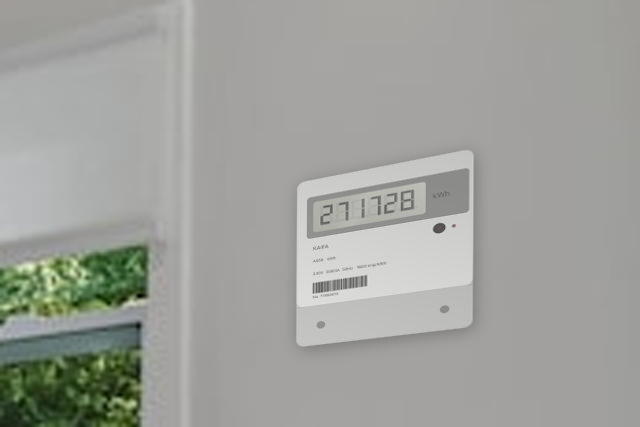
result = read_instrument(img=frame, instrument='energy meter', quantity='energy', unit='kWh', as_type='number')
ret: 271728 kWh
